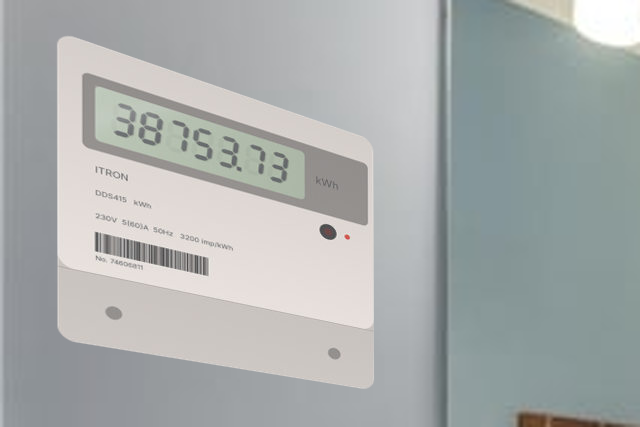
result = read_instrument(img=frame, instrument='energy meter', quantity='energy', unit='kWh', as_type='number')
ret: 38753.73 kWh
